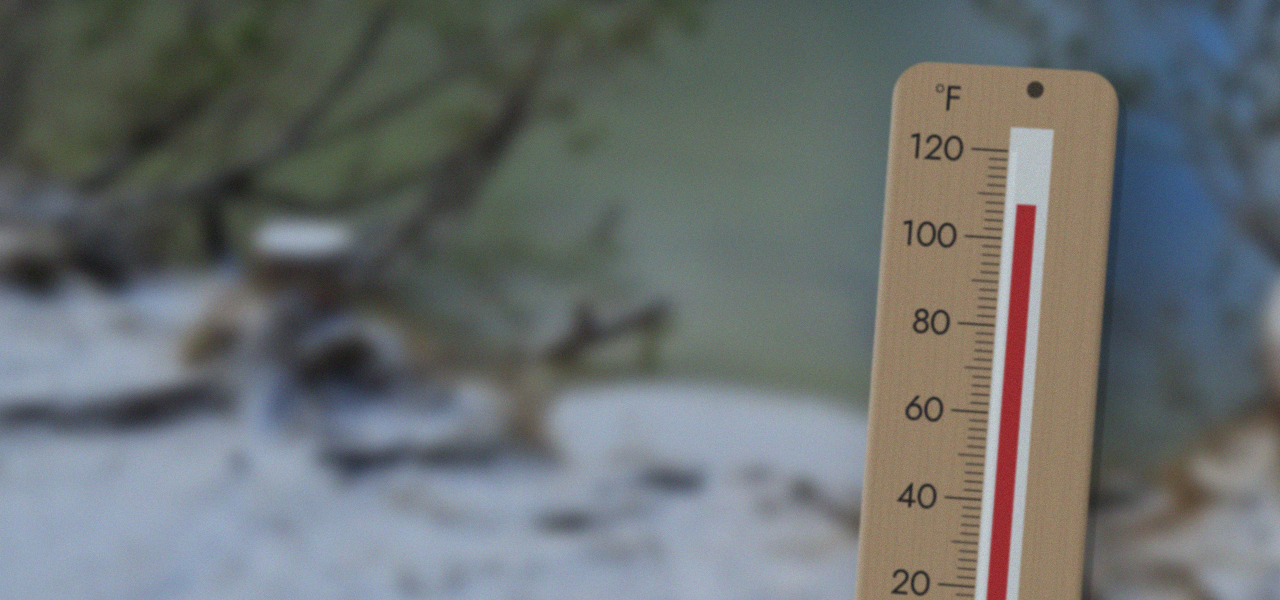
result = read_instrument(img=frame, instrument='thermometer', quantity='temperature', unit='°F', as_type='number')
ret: 108 °F
